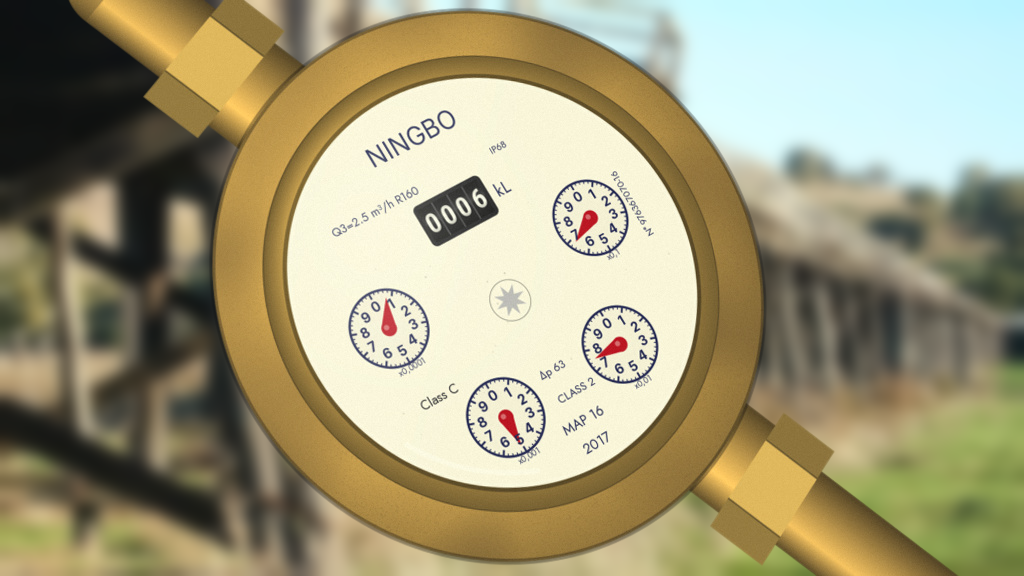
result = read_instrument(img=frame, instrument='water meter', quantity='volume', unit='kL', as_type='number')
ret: 6.6750 kL
